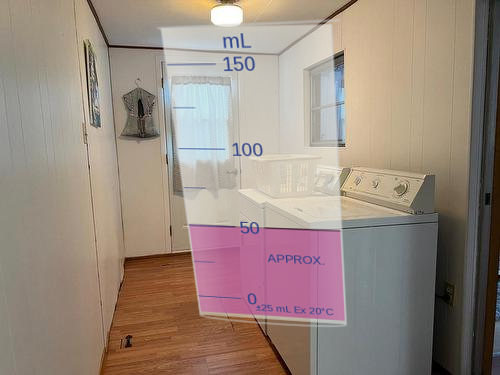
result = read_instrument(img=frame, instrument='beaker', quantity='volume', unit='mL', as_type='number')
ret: 50 mL
